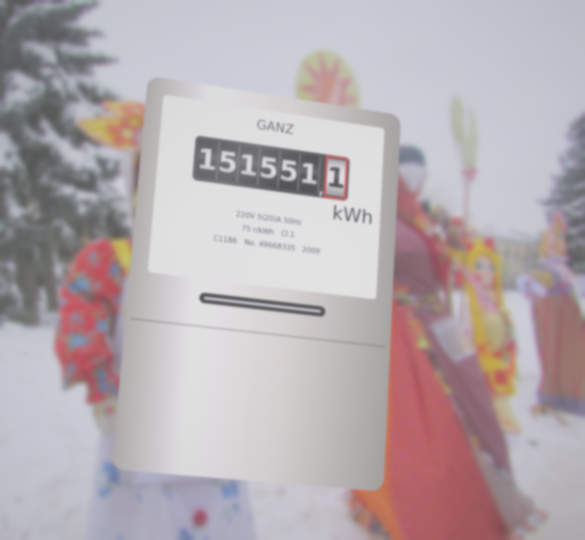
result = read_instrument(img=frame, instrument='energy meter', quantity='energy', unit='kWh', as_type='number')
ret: 151551.1 kWh
